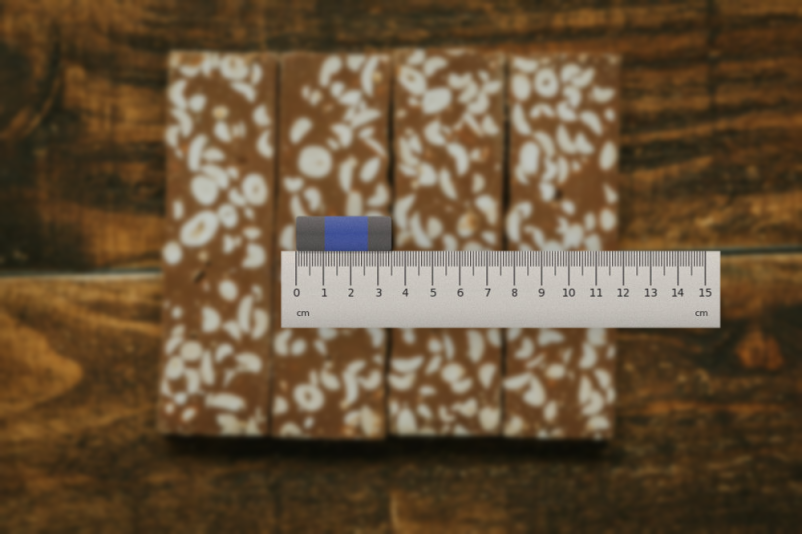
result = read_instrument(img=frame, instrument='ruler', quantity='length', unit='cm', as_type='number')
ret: 3.5 cm
